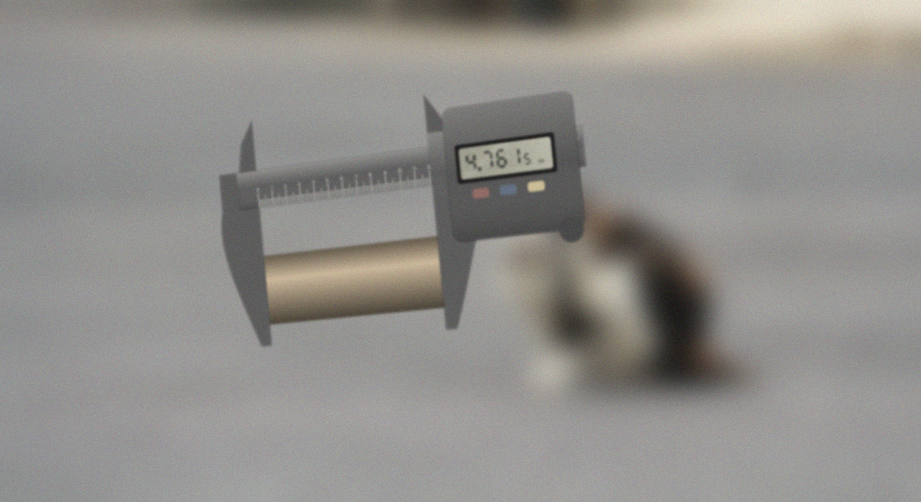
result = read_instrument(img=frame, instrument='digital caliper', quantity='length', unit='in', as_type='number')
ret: 4.7615 in
